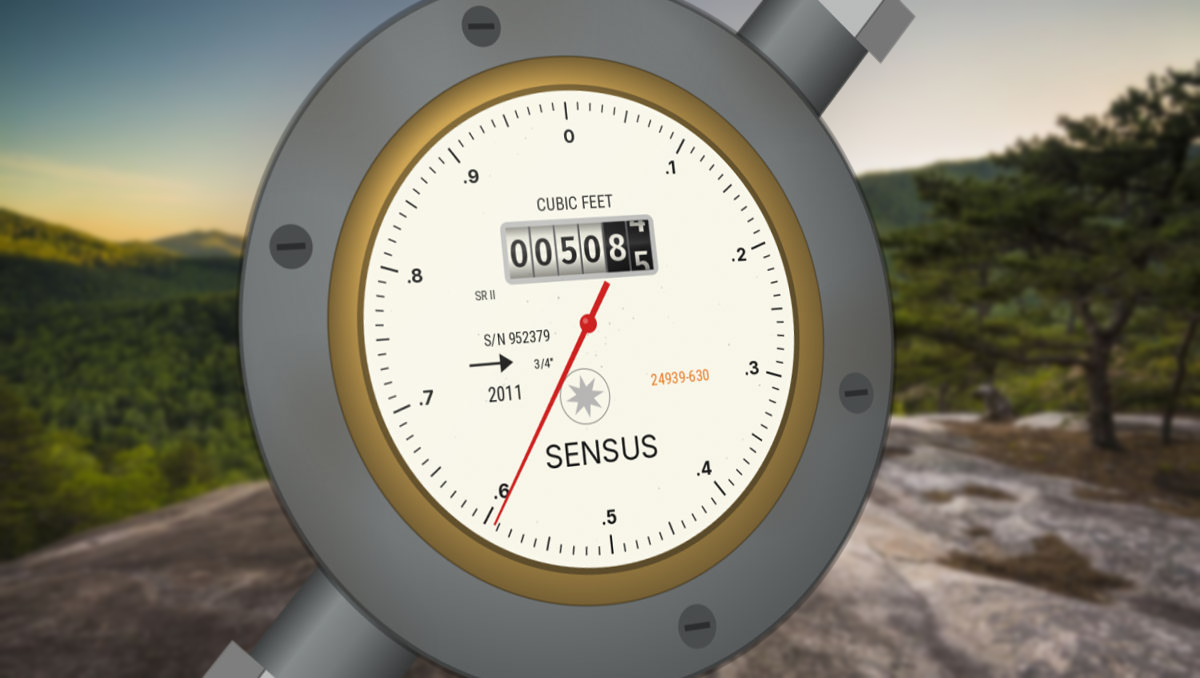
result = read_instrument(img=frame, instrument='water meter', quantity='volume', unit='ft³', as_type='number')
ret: 5084.59 ft³
